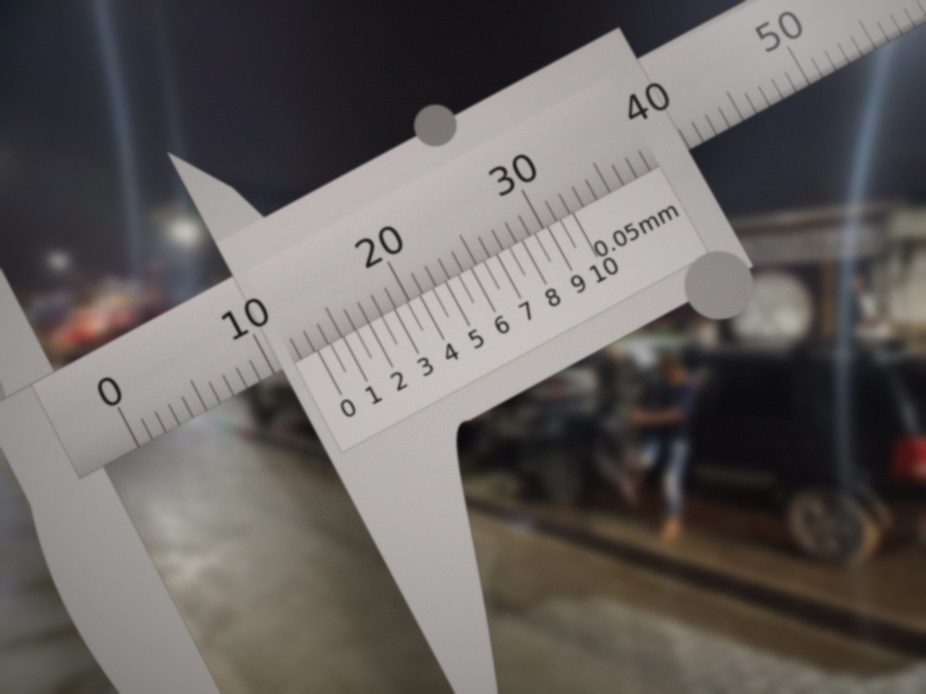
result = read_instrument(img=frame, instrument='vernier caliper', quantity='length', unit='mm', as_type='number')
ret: 13.2 mm
